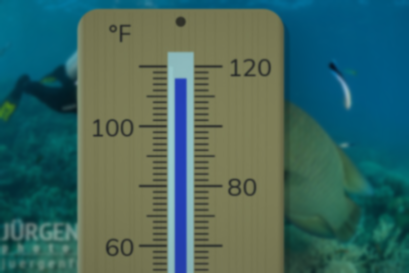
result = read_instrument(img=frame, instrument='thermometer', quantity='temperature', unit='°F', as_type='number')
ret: 116 °F
